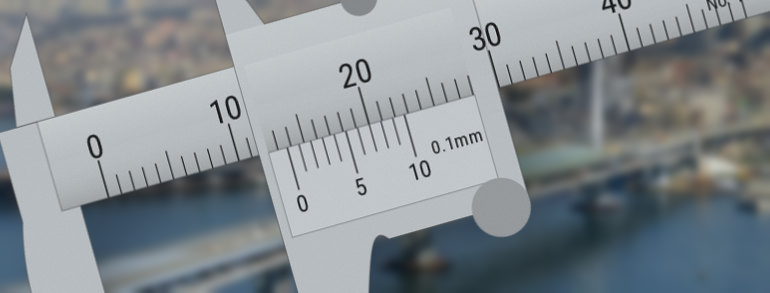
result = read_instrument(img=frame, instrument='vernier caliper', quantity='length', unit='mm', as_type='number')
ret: 13.7 mm
